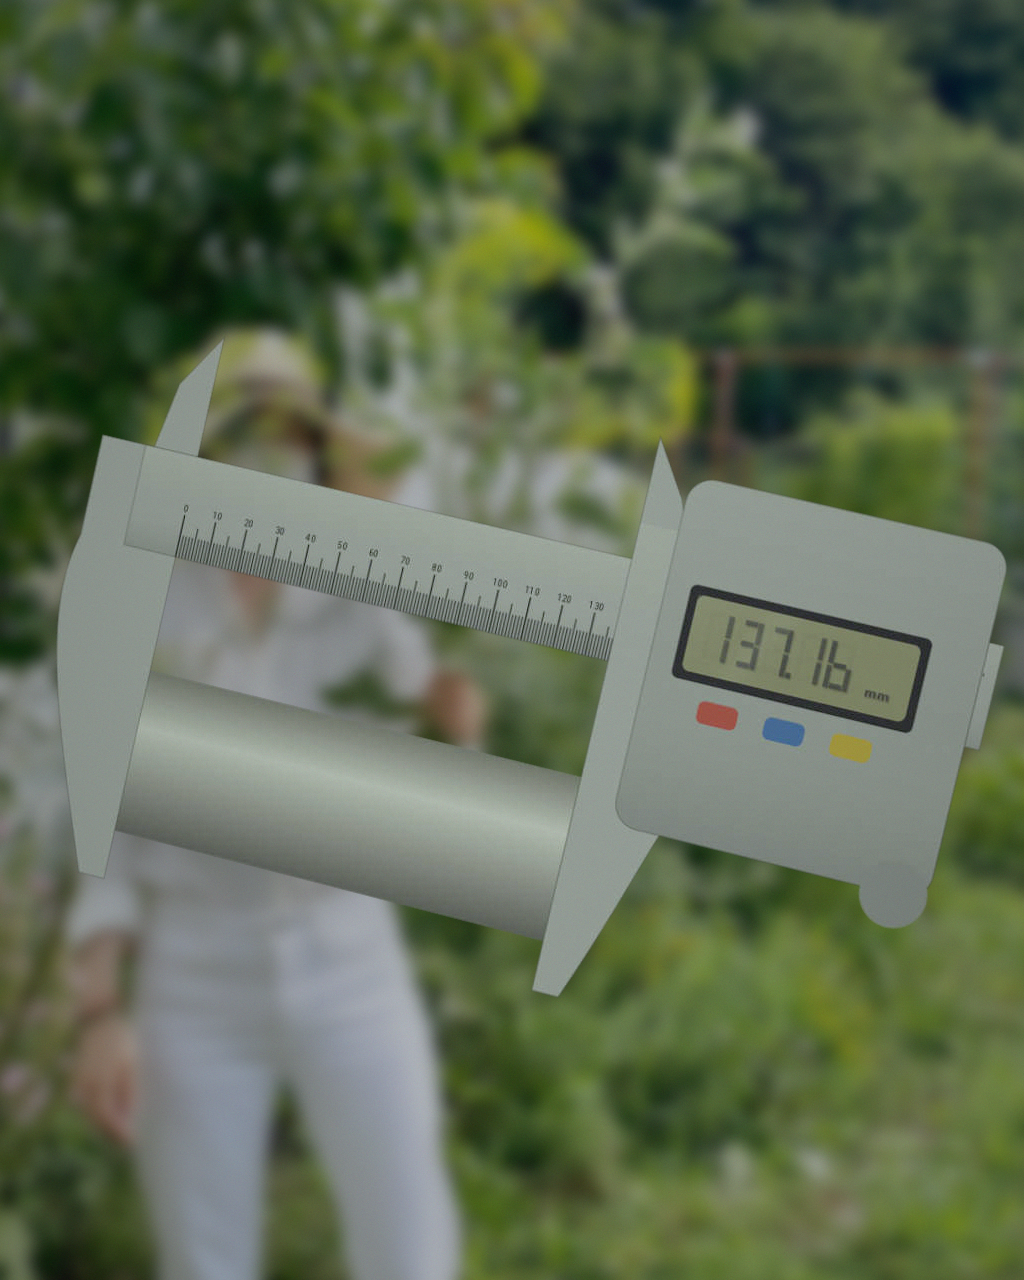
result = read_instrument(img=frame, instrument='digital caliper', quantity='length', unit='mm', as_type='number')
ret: 137.16 mm
